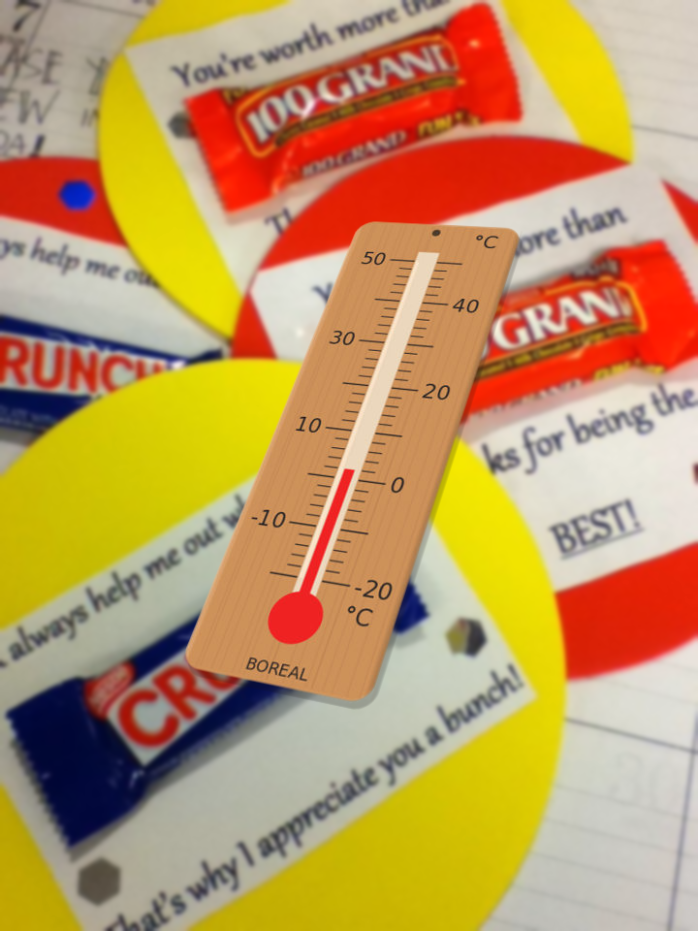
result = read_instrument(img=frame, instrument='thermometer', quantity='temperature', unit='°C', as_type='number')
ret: 2 °C
